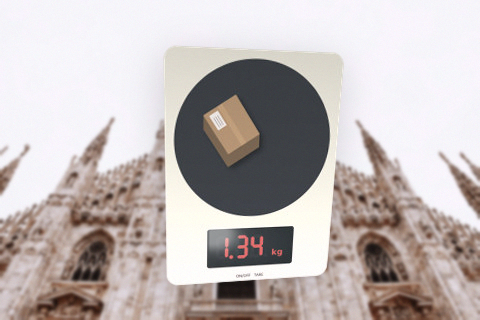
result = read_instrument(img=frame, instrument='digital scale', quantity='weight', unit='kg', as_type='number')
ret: 1.34 kg
